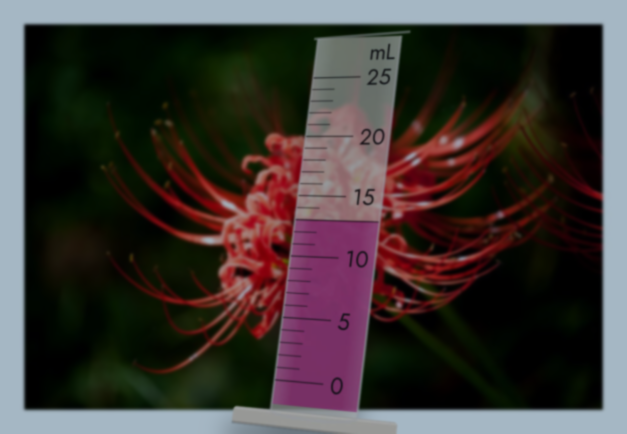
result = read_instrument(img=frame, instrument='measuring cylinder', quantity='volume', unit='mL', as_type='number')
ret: 13 mL
